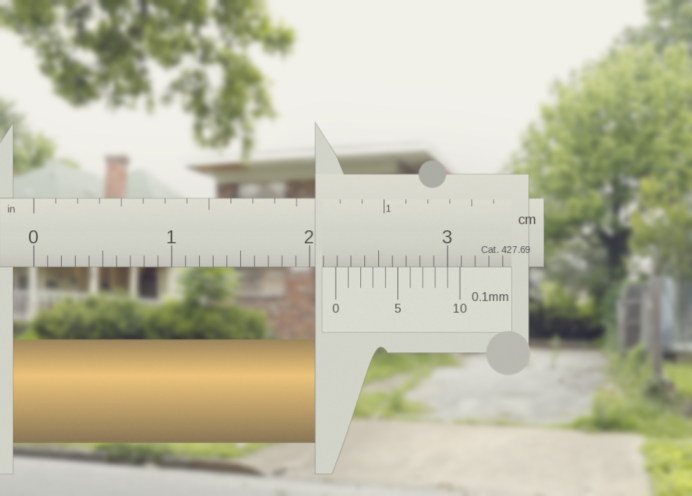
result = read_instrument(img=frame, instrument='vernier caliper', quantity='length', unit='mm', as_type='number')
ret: 21.9 mm
